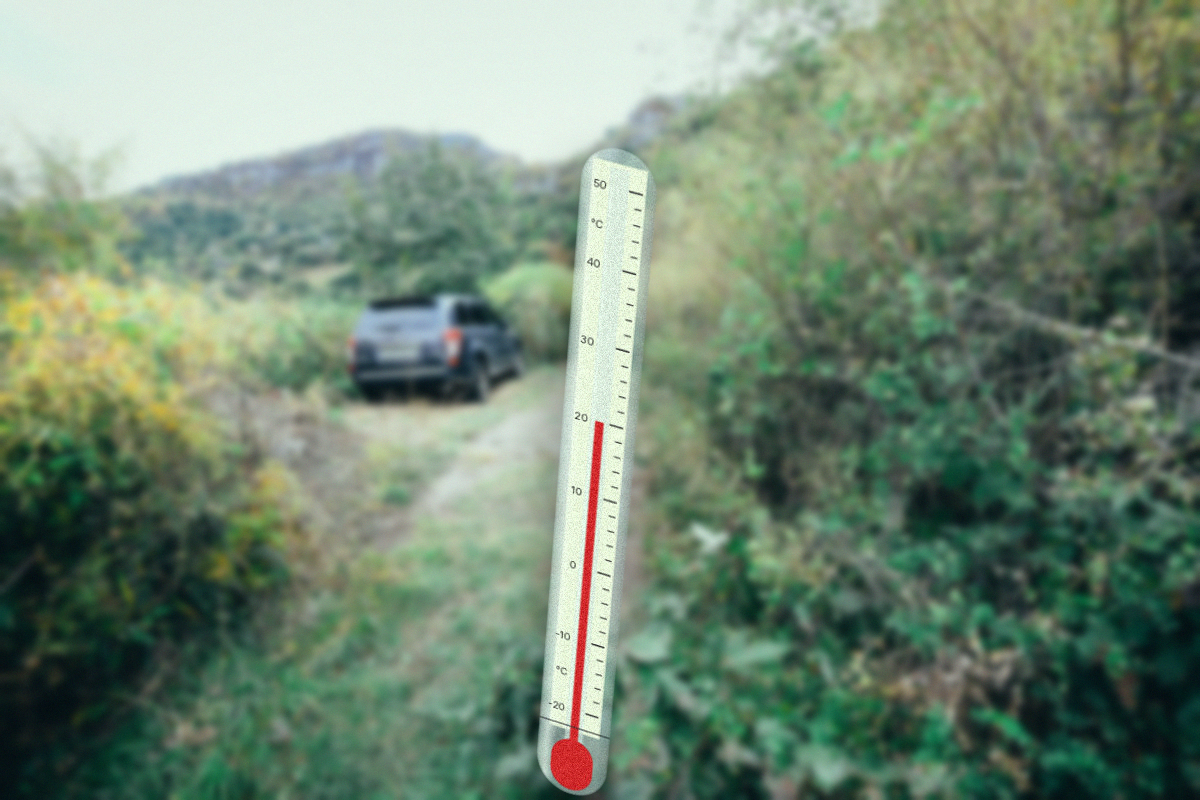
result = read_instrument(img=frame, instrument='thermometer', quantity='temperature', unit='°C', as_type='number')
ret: 20 °C
